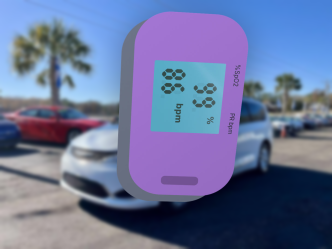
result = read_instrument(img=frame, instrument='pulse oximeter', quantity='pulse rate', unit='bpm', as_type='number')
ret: 86 bpm
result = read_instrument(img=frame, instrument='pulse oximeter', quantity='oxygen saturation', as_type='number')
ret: 99 %
